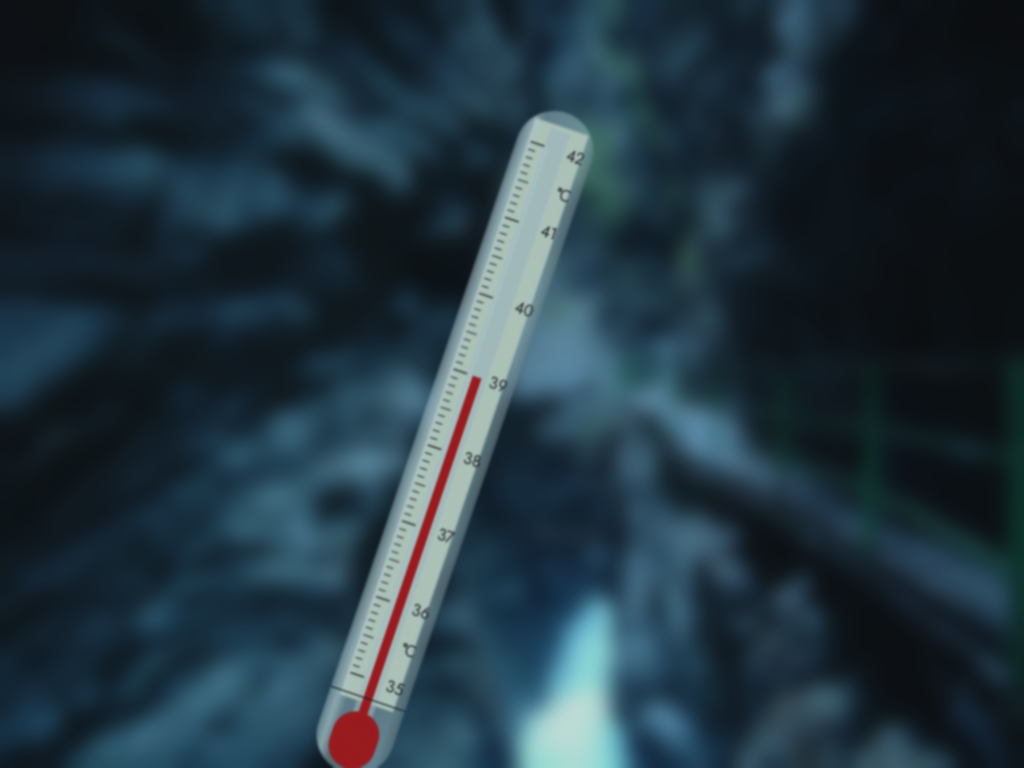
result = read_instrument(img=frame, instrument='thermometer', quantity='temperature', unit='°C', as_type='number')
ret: 39 °C
